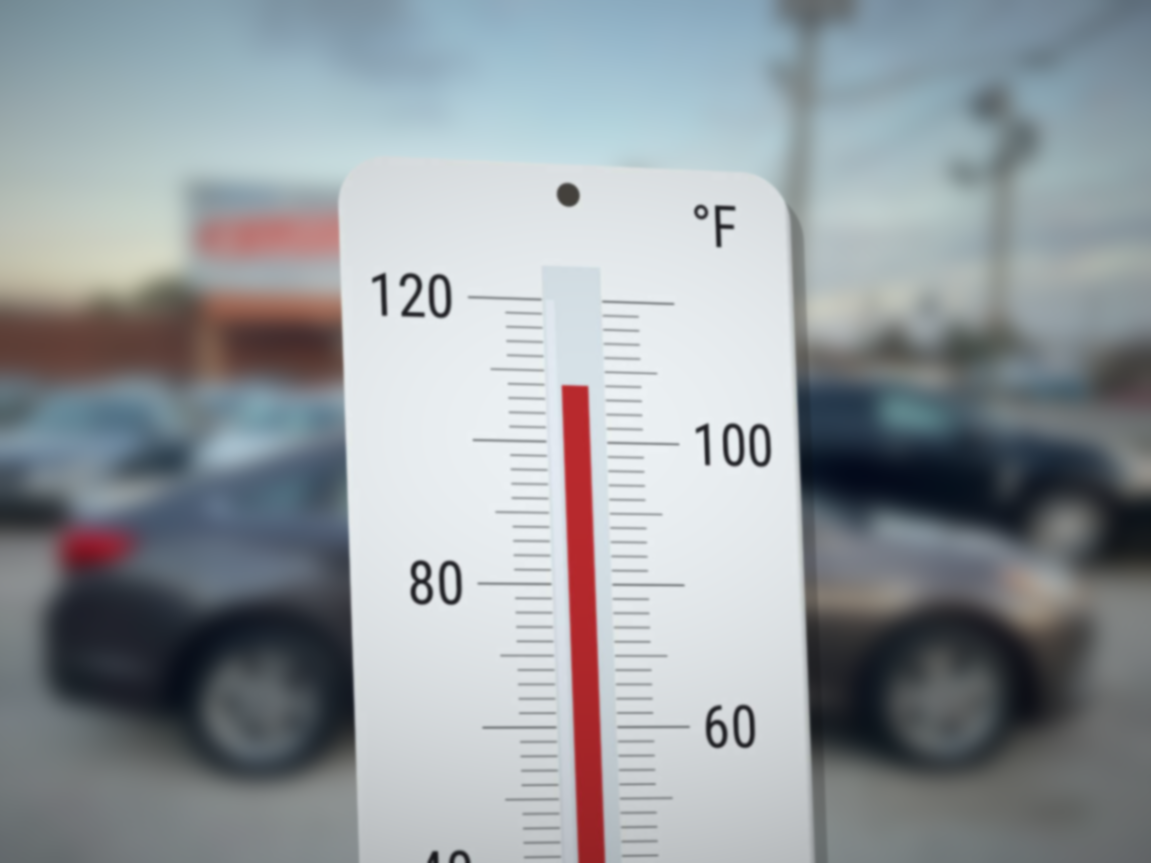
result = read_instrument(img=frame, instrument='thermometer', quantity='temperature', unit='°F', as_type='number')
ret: 108 °F
